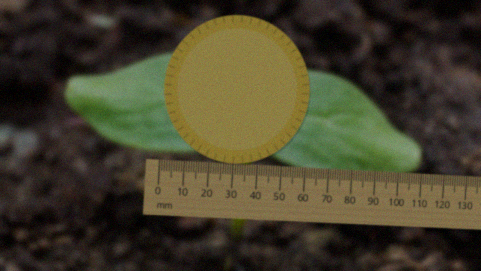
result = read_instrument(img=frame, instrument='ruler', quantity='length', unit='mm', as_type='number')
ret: 60 mm
